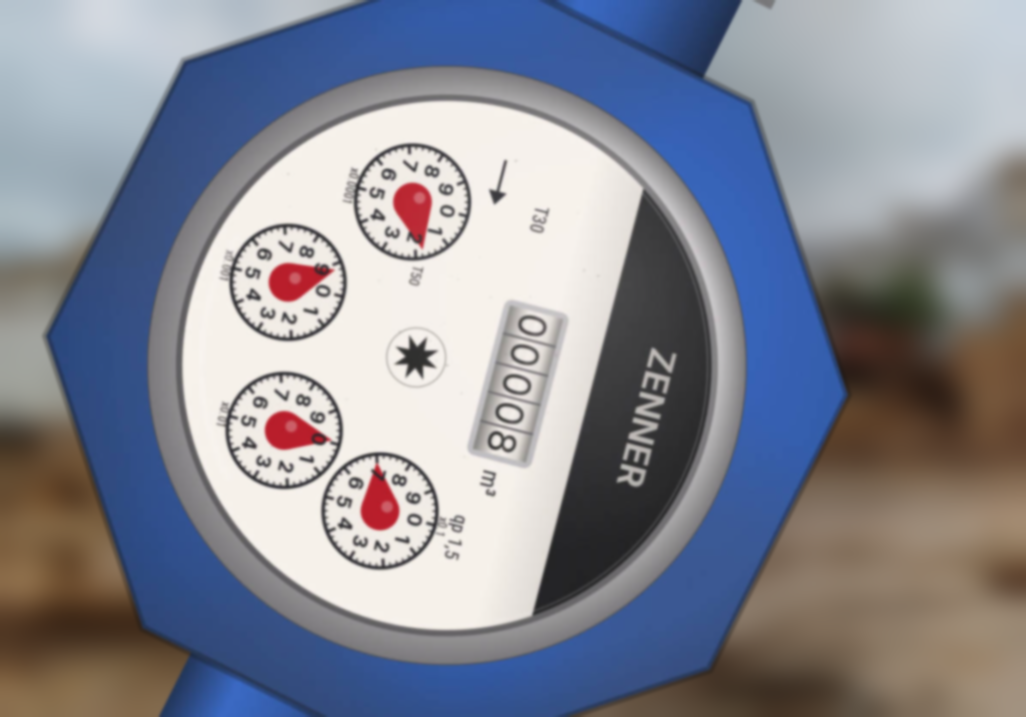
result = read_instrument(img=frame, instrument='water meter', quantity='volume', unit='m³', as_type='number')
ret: 8.6991 m³
